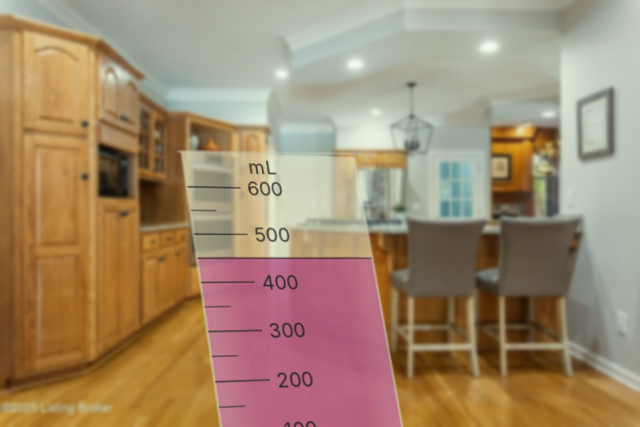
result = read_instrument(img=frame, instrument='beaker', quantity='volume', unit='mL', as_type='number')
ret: 450 mL
